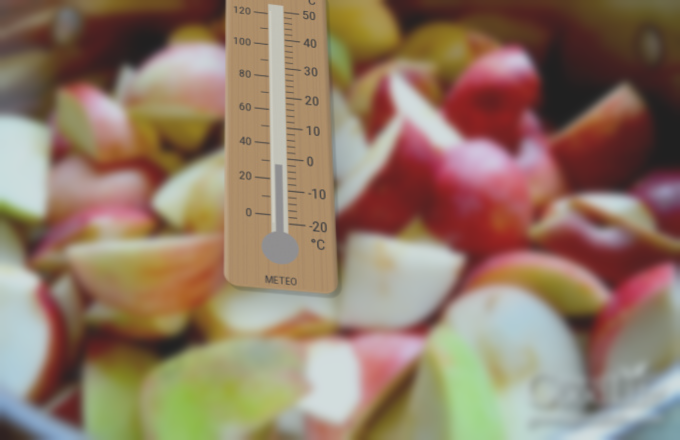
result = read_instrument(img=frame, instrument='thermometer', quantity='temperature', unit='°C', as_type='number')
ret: -2 °C
